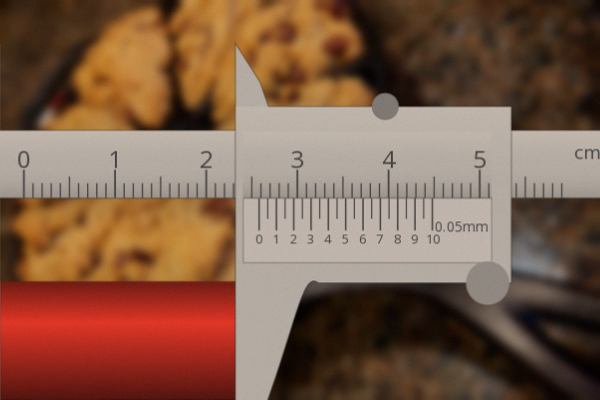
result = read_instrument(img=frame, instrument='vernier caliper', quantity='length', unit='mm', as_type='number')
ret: 25.8 mm
